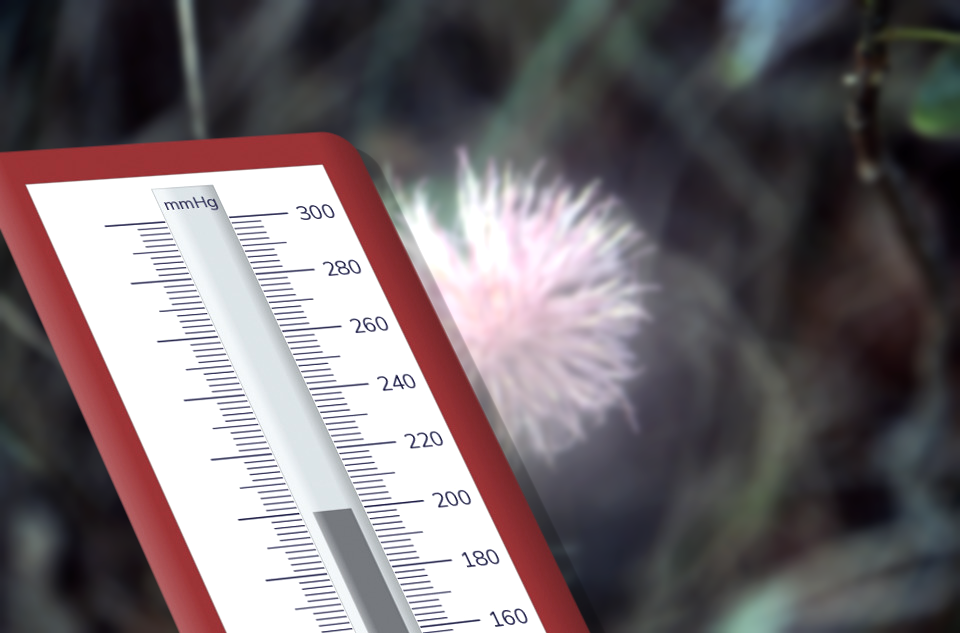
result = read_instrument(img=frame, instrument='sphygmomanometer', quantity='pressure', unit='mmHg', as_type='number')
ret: 200 mmHg
